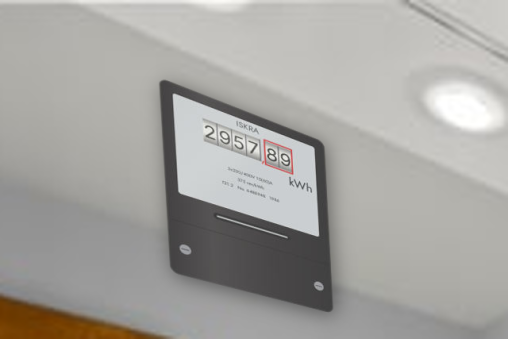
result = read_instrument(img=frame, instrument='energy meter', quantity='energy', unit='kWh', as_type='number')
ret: 2957.89 kWh
